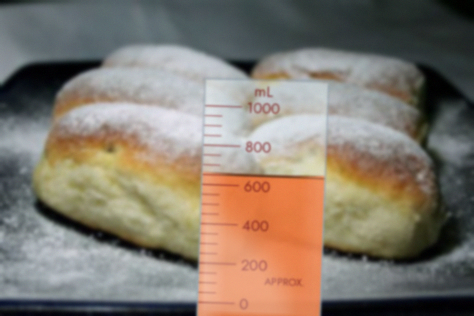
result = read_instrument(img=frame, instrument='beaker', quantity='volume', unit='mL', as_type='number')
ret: 650 mL
